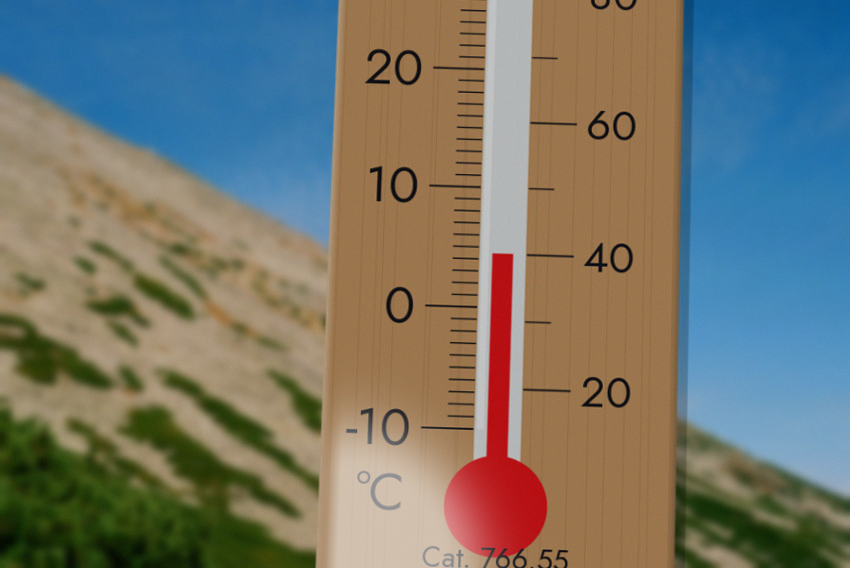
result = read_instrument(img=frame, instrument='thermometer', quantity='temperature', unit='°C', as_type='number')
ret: 4.5 °C
